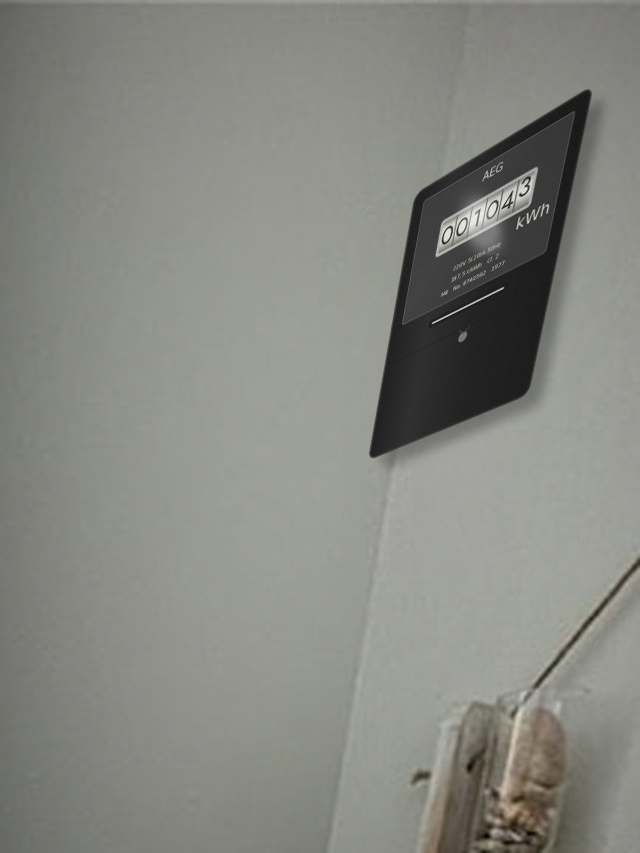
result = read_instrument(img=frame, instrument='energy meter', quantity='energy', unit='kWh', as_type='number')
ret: 1043 kWh
